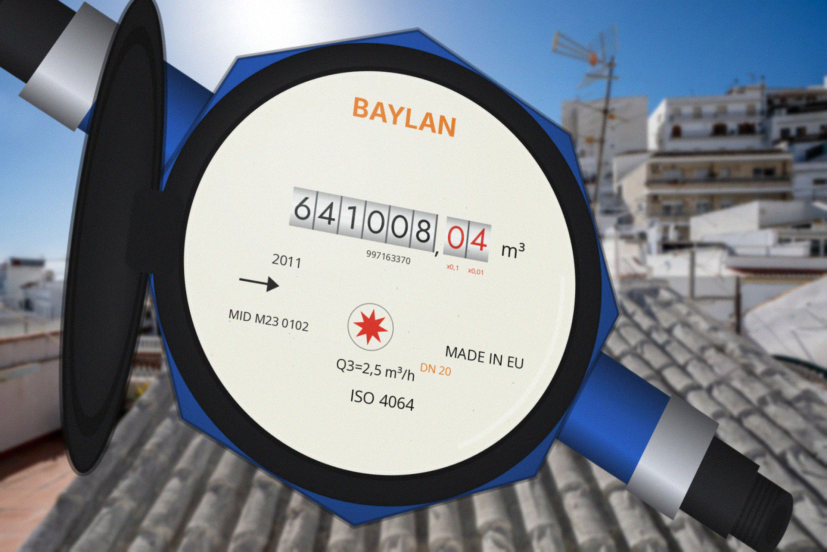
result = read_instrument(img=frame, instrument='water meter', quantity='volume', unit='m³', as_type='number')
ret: 641008.04 m³
